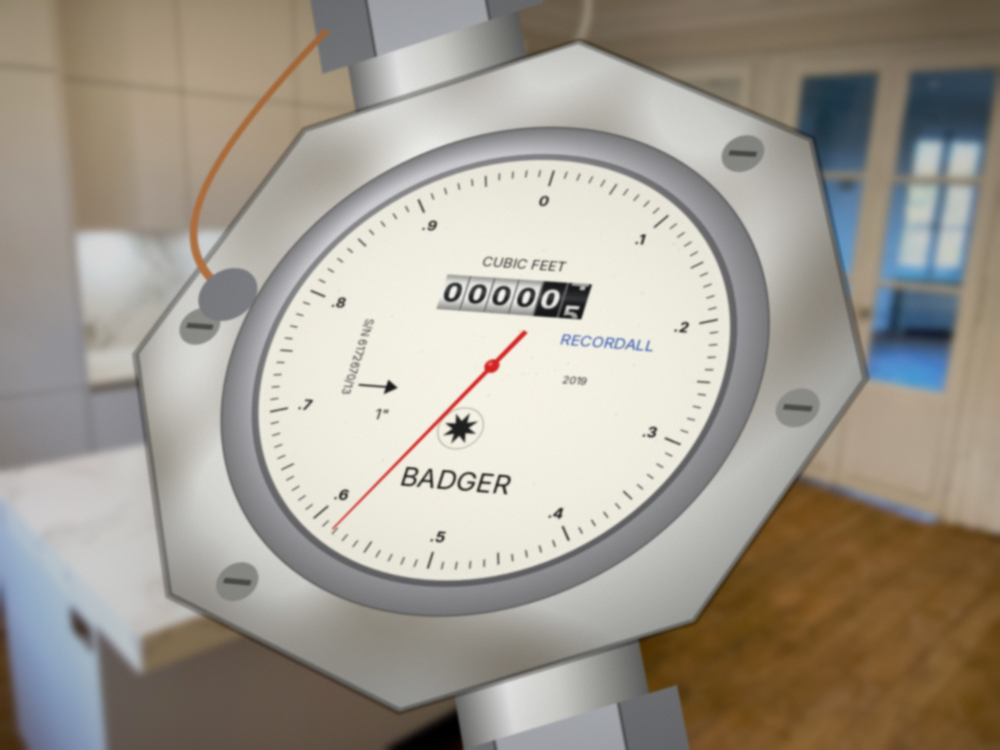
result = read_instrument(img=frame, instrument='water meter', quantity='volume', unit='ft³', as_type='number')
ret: 4.58 ft³
